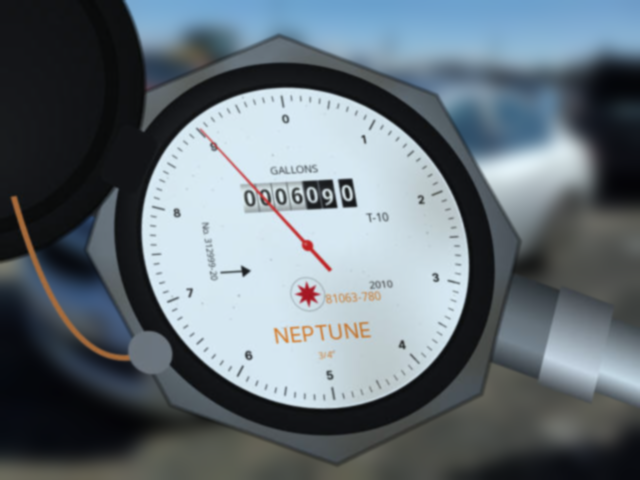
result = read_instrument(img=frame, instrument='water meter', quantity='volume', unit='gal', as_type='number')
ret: 6089.0 gal
